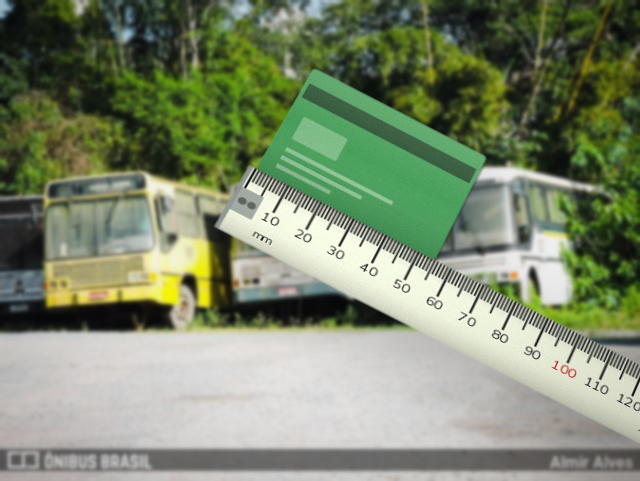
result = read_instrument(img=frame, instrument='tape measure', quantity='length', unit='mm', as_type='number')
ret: 55 mm
